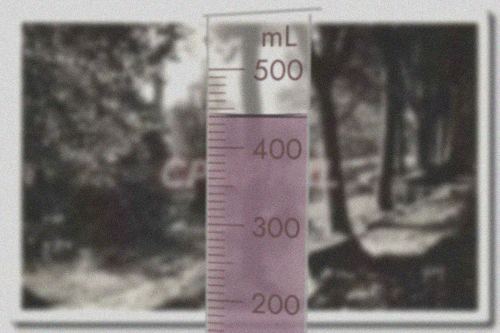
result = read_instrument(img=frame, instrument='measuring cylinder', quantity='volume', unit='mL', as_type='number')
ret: 440 mL
